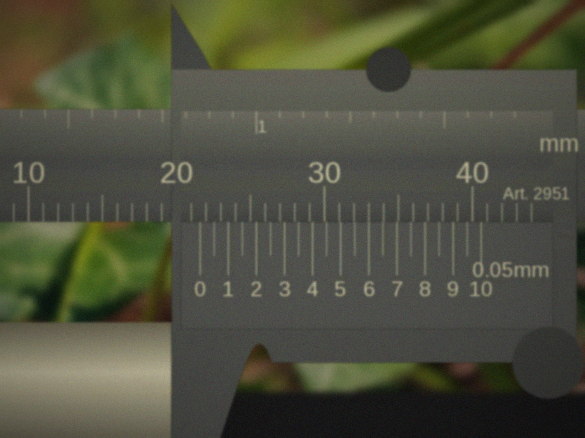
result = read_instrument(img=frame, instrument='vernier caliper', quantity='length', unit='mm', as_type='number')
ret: 21.6 mm
